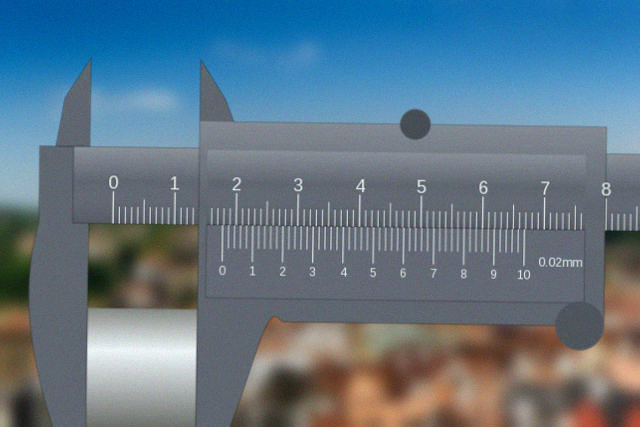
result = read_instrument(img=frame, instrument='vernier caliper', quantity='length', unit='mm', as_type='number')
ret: 17.8 mm
